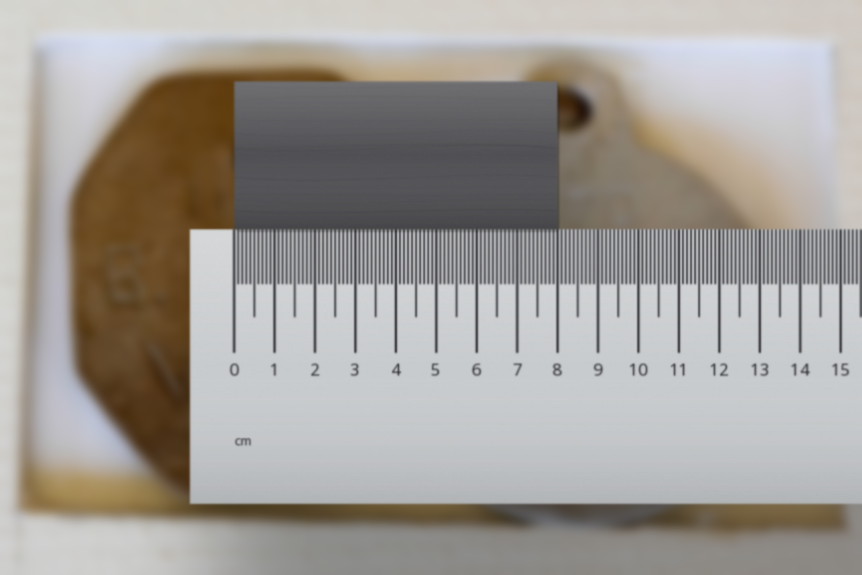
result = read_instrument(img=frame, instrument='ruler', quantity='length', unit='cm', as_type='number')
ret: 8 cm
